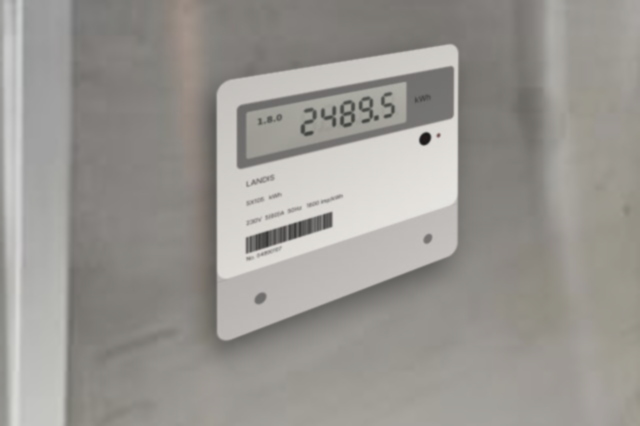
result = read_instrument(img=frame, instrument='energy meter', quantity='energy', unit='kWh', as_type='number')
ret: 2489.5 kWh
